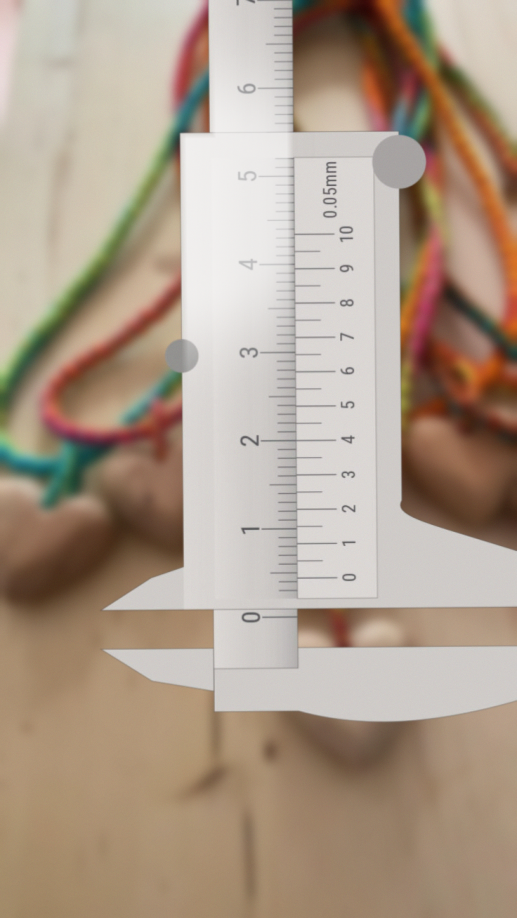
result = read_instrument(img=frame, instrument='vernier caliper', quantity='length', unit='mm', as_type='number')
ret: 4.4 mm
